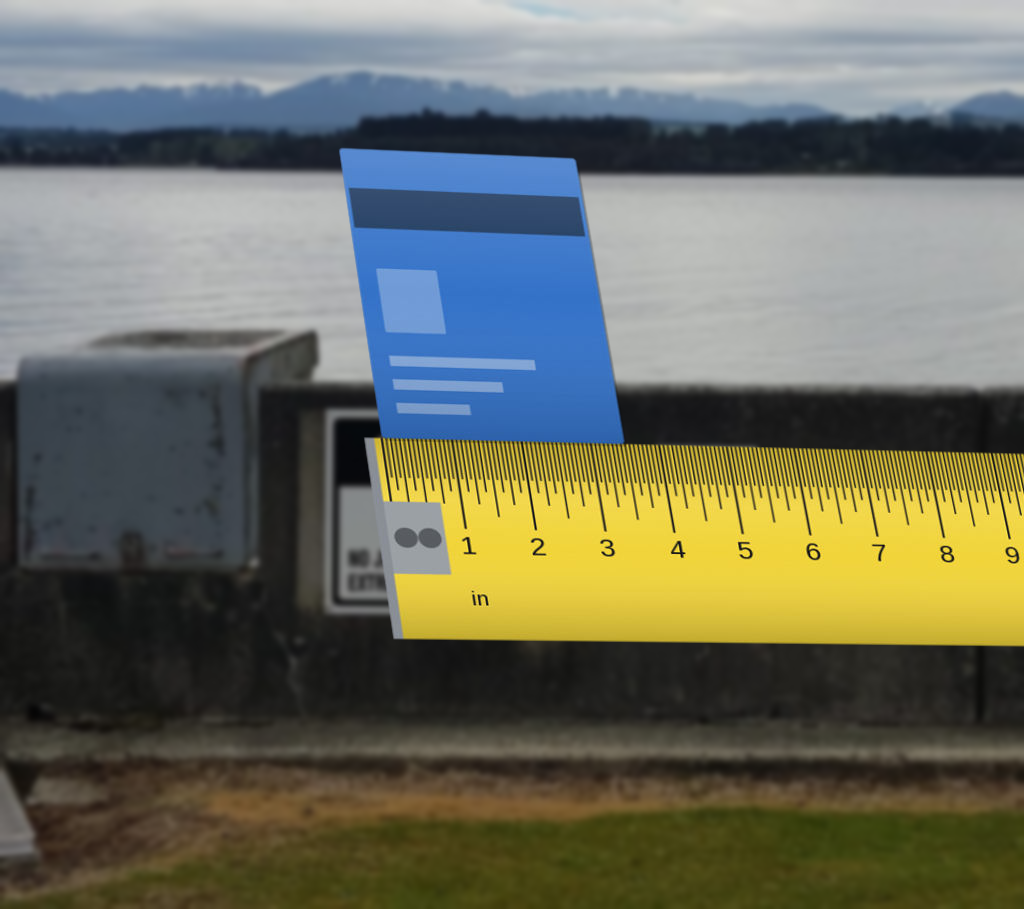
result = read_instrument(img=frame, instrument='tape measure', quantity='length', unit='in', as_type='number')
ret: 3.5 in
